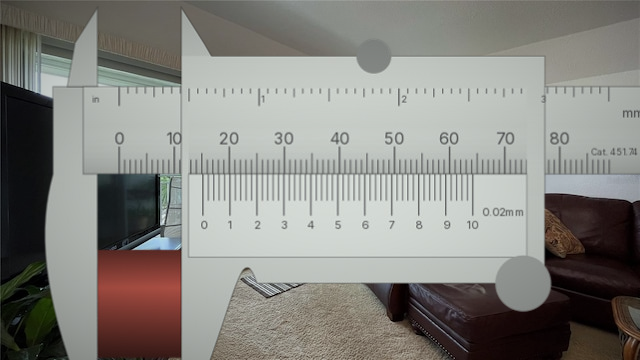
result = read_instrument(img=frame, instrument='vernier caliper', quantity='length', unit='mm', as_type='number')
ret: 15.2 mm
